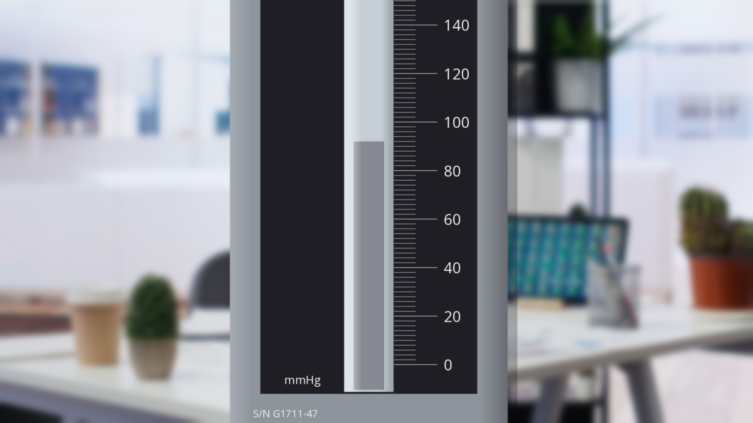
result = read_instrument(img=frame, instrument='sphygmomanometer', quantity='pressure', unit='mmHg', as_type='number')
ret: 92 mmHg
